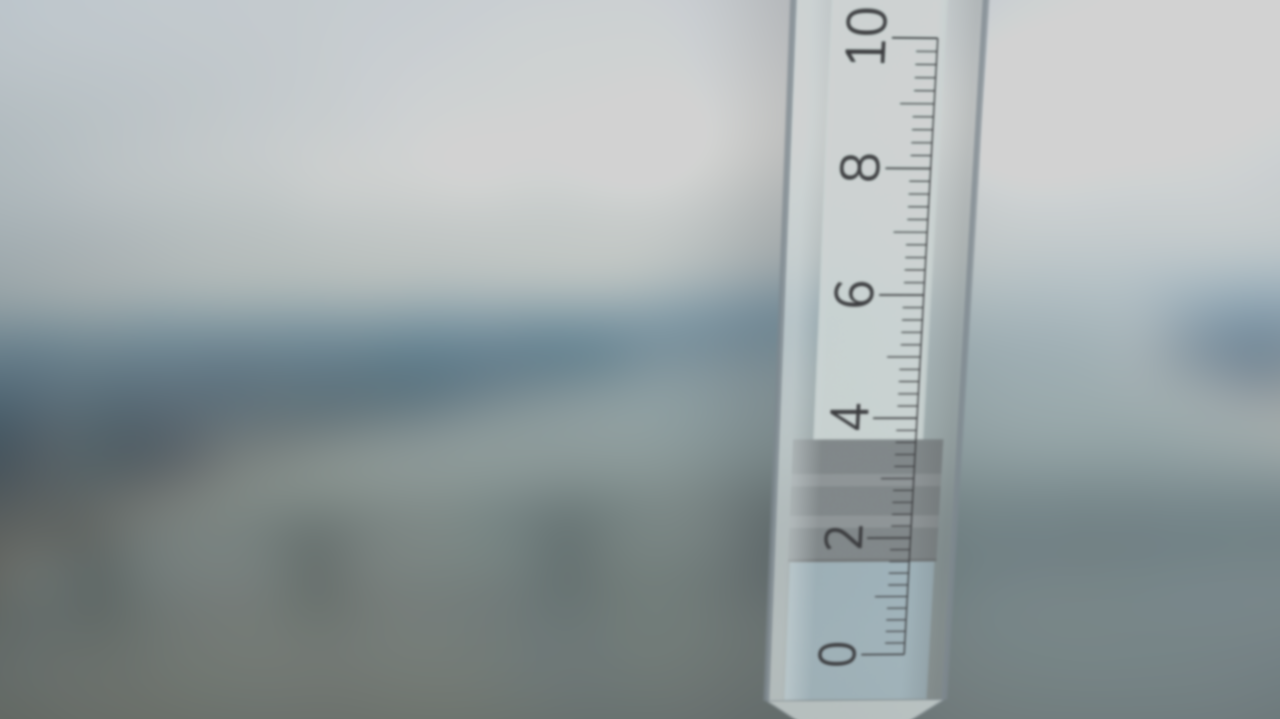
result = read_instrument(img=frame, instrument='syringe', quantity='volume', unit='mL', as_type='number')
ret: 1.6 mL
